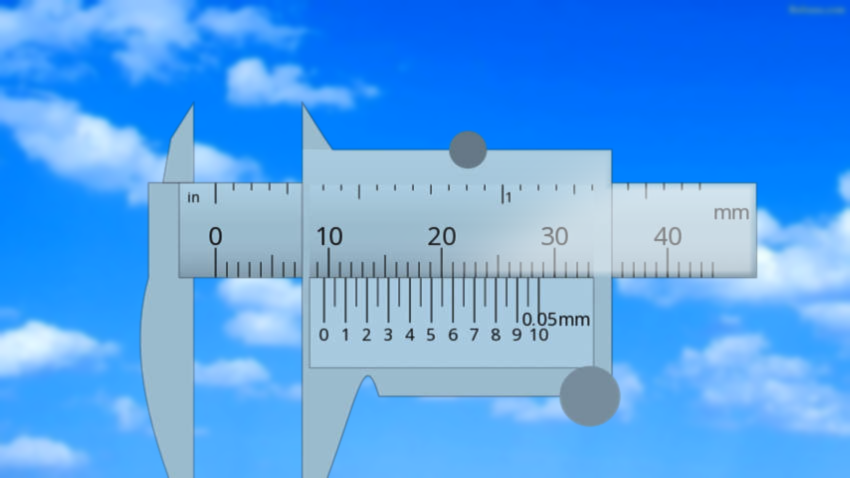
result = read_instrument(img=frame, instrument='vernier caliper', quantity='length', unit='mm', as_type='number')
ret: 9.6 mm
